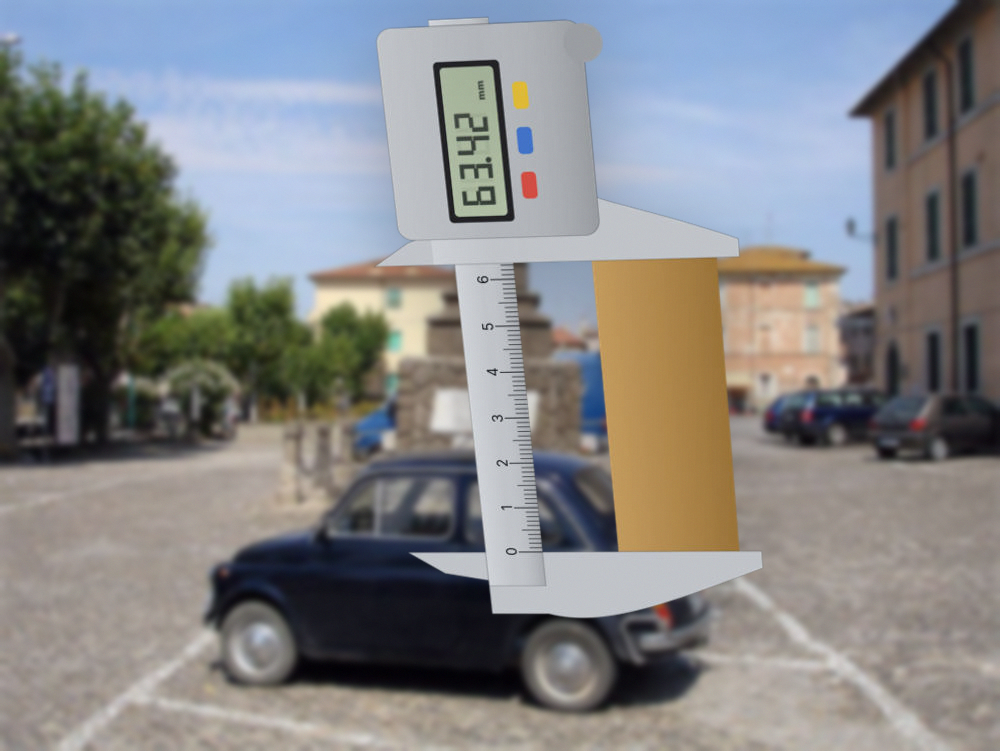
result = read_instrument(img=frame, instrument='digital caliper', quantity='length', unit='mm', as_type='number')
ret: 63.42 mm
